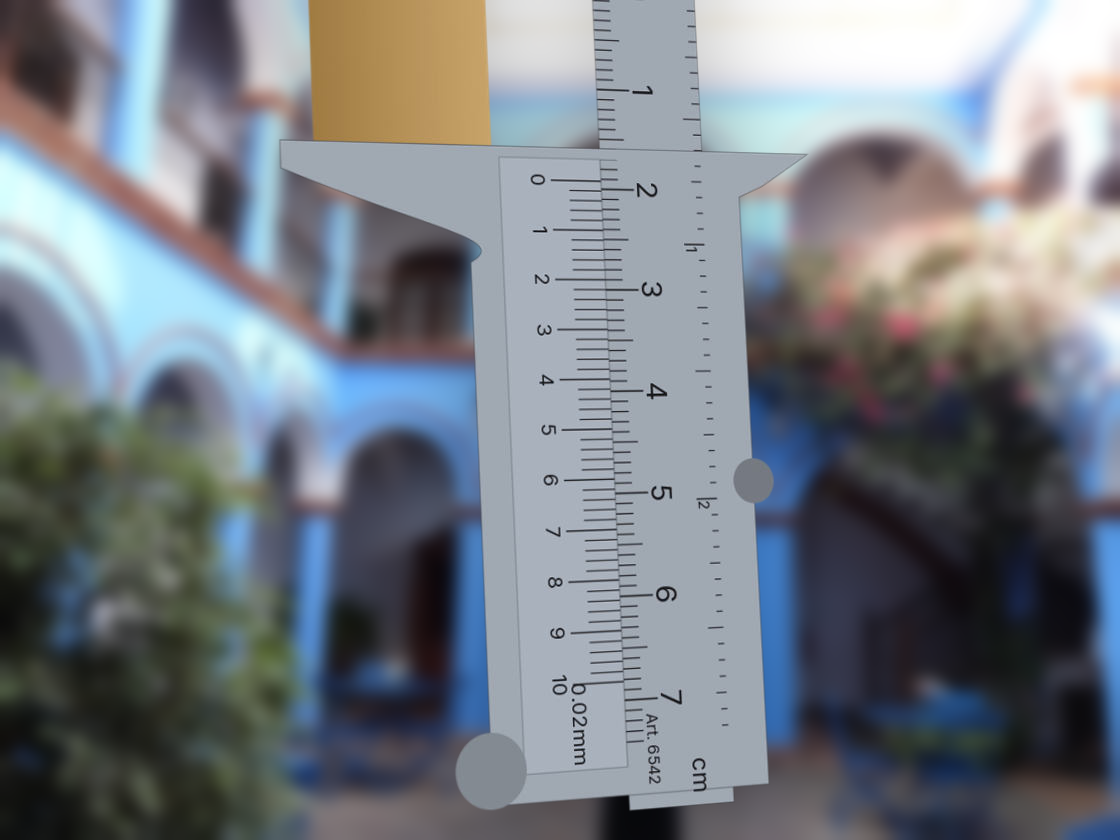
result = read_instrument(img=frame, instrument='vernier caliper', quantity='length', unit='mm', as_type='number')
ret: 19.2 mm
